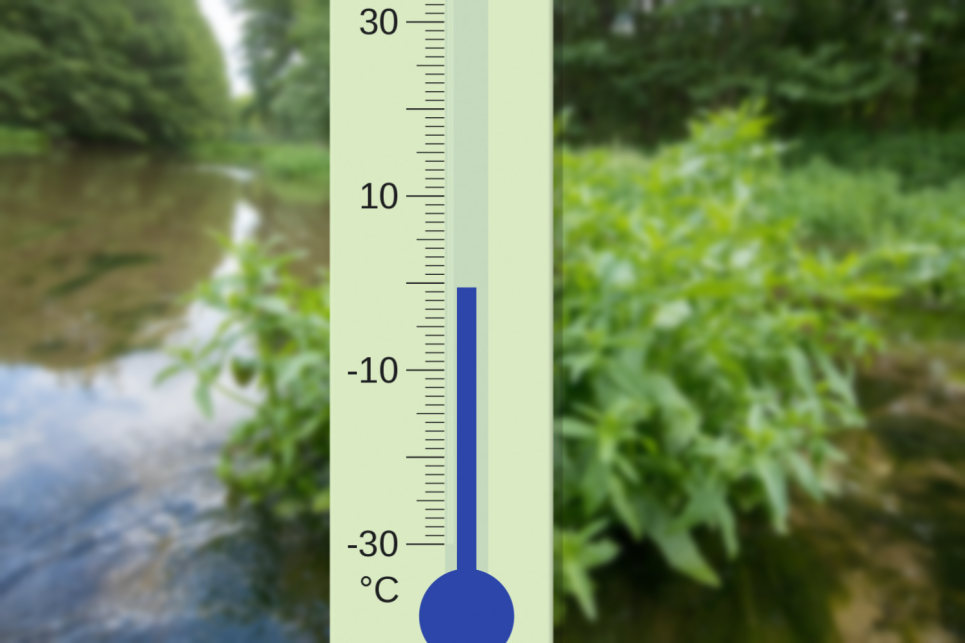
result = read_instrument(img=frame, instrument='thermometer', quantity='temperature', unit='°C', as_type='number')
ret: -0.5 °C
